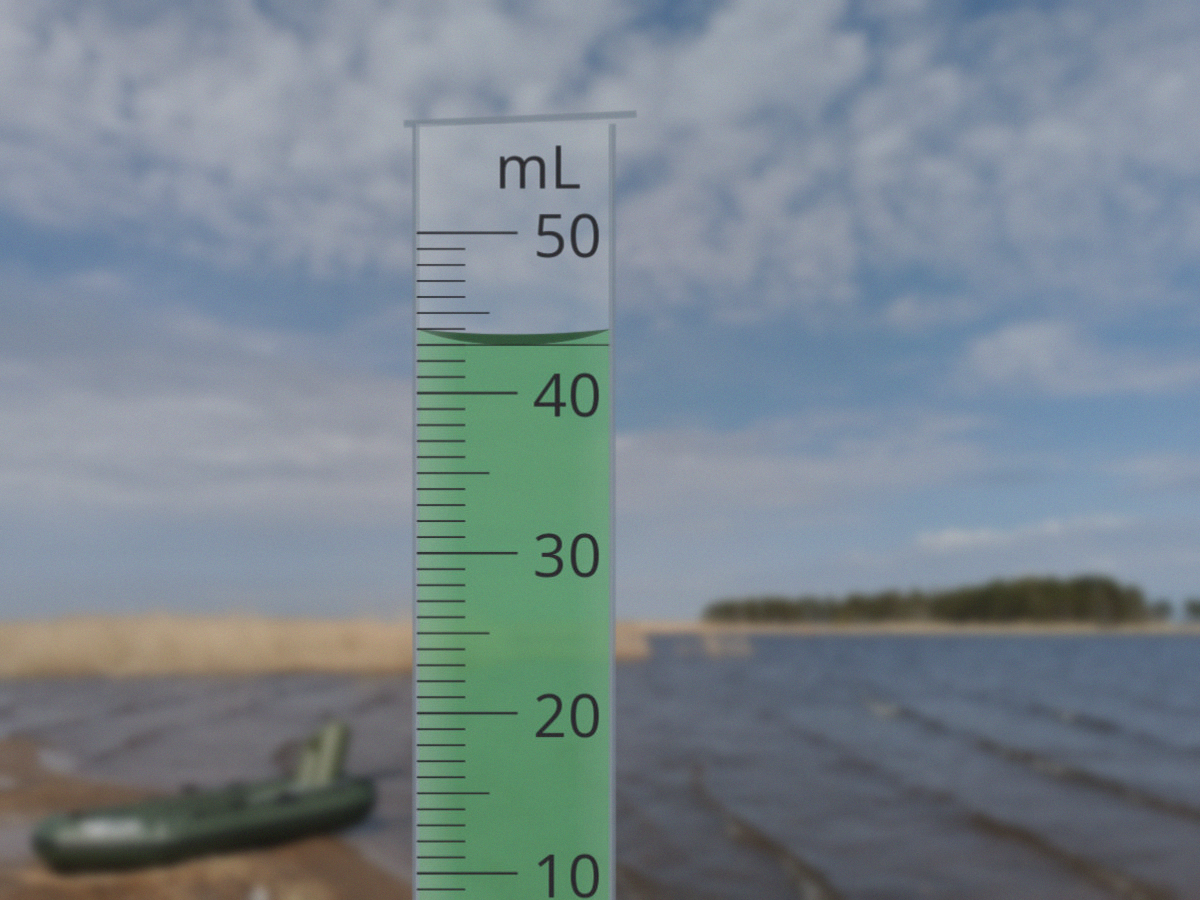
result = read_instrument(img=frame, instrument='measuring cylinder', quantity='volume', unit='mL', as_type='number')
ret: 43 mL
